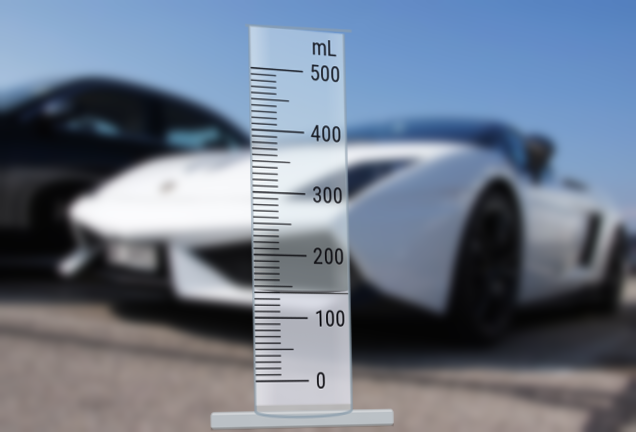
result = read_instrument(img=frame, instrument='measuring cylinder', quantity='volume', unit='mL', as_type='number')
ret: 140 mL
